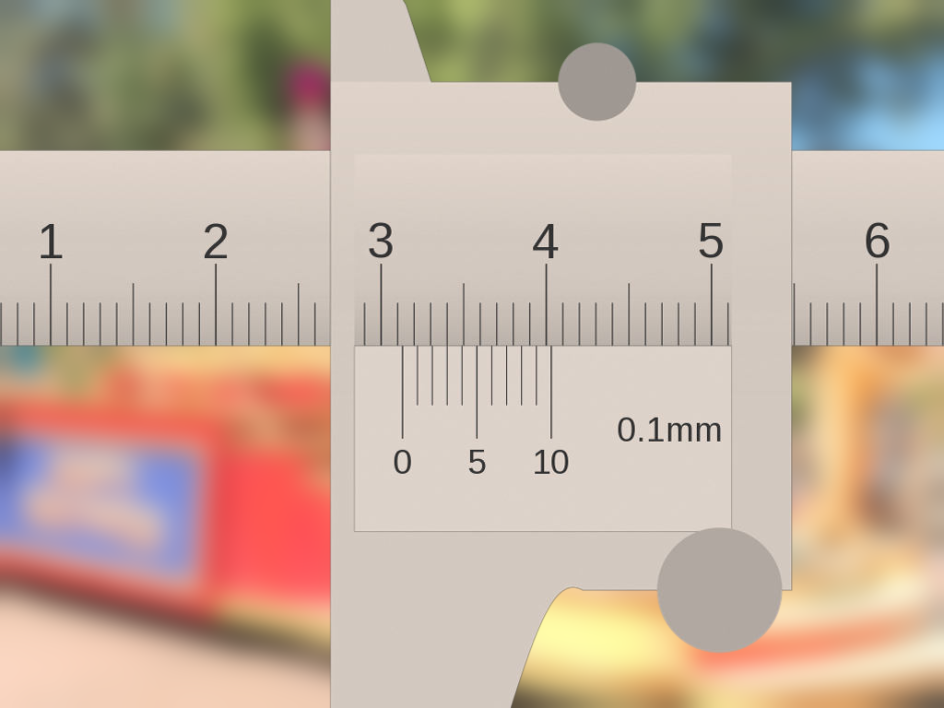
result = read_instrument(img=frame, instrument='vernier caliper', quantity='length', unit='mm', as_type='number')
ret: 31.3 mm
